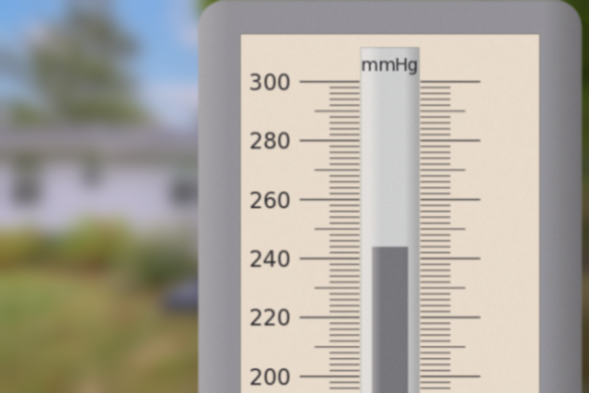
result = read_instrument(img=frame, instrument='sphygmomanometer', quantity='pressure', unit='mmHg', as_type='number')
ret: 244 mmHg
